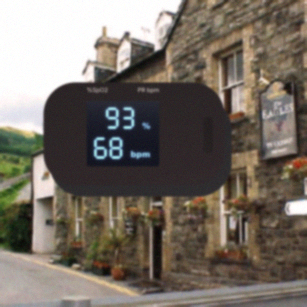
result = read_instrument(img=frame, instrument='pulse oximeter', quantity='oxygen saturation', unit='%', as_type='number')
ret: 93 %
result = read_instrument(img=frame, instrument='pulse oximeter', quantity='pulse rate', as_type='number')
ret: 68 bpm
